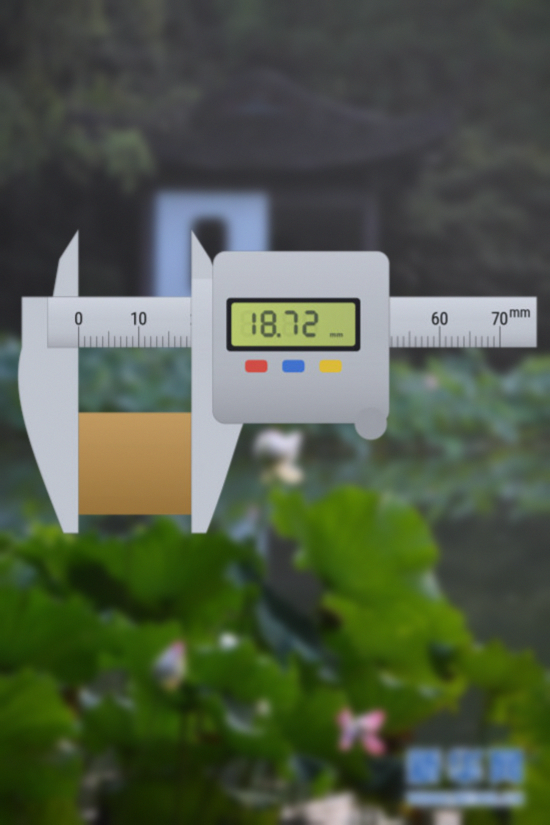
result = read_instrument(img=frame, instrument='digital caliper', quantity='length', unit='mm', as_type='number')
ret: 18.72 mm
